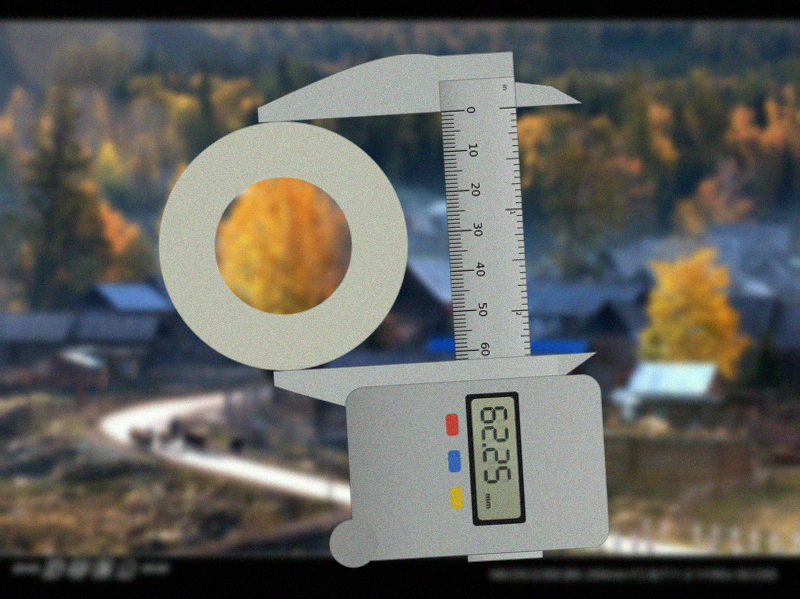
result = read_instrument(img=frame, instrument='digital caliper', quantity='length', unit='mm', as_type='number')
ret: 62.25 mm
